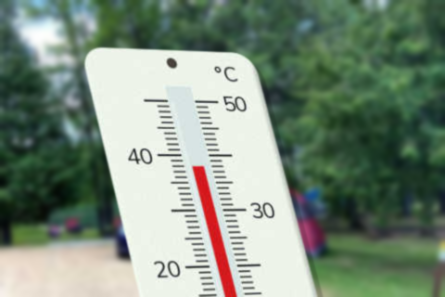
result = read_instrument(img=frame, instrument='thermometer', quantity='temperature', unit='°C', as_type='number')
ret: 38 °C
